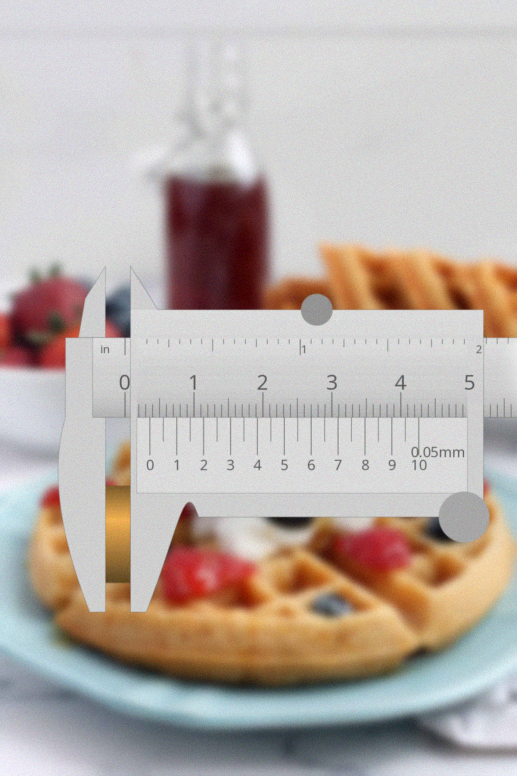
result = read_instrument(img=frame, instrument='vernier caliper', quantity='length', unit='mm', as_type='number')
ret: 3.6 mm
